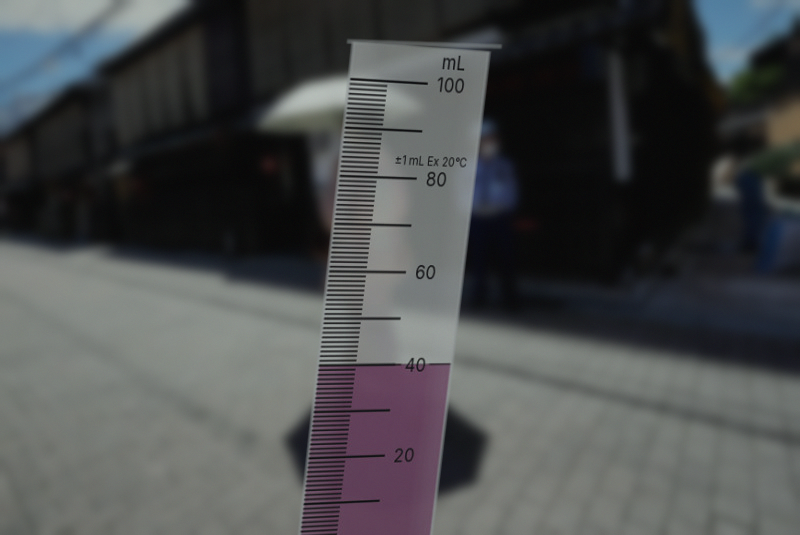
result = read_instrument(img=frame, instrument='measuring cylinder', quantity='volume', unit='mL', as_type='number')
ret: 40 mL
